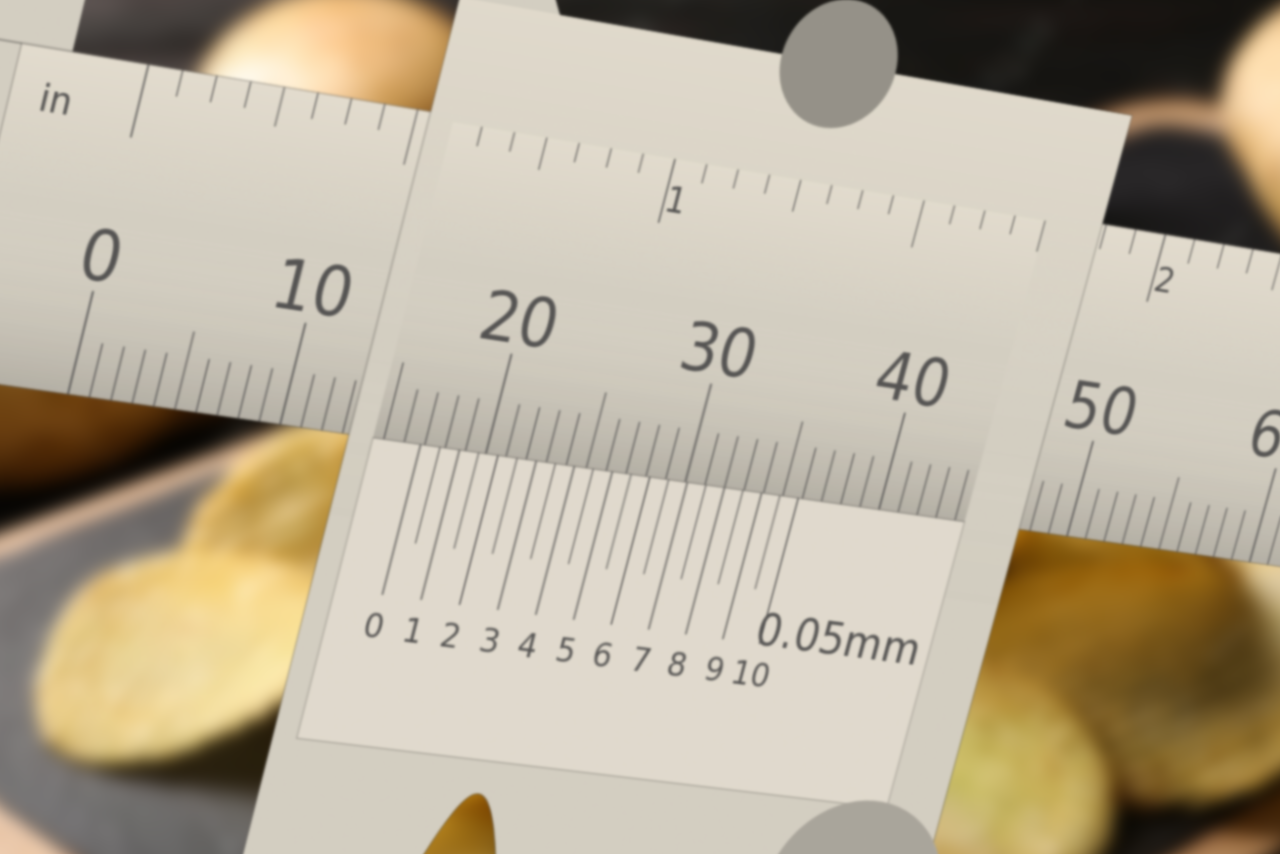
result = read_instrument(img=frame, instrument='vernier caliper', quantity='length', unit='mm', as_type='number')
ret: 16.8 mm
